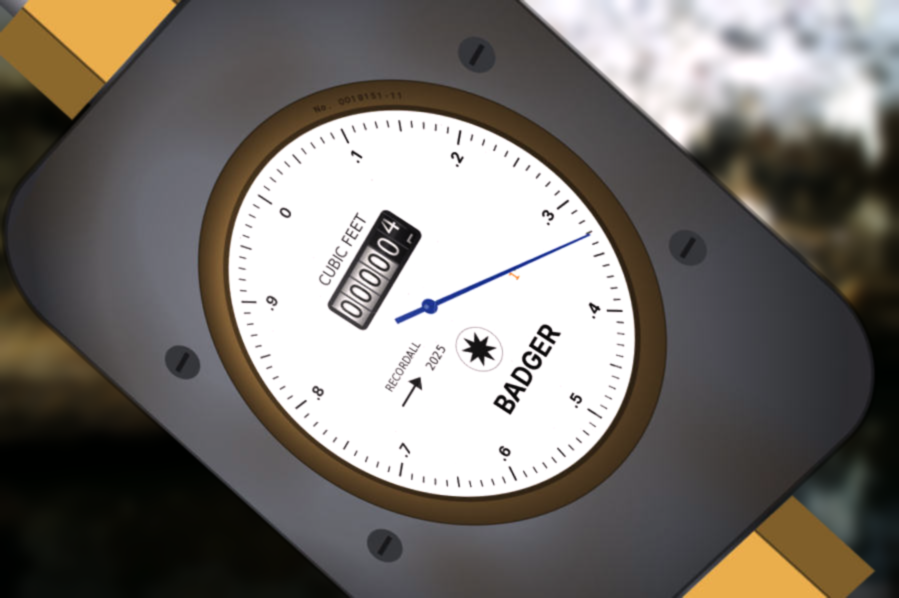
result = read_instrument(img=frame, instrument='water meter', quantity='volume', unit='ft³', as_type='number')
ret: 4.33 ft³
